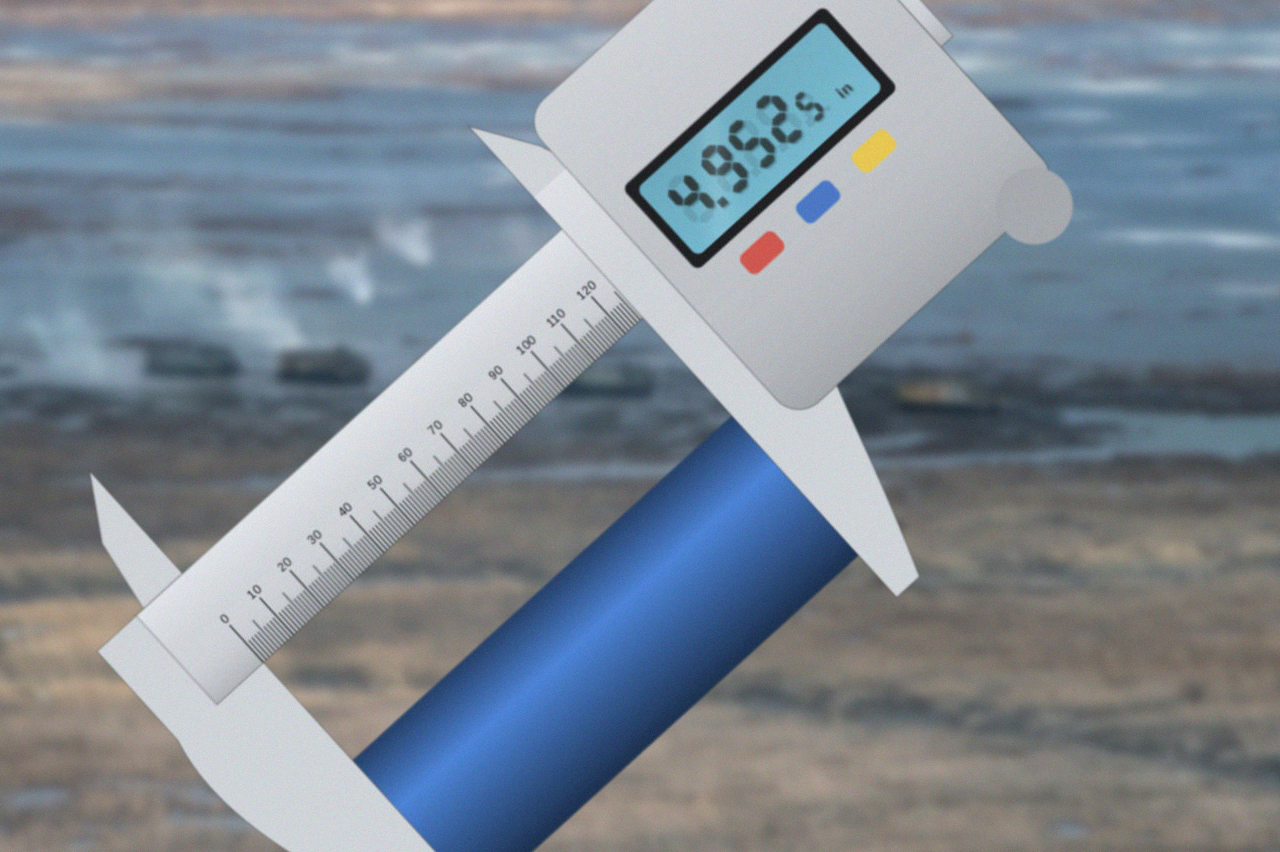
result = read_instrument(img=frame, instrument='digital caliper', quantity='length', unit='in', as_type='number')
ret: 4.9525 in
